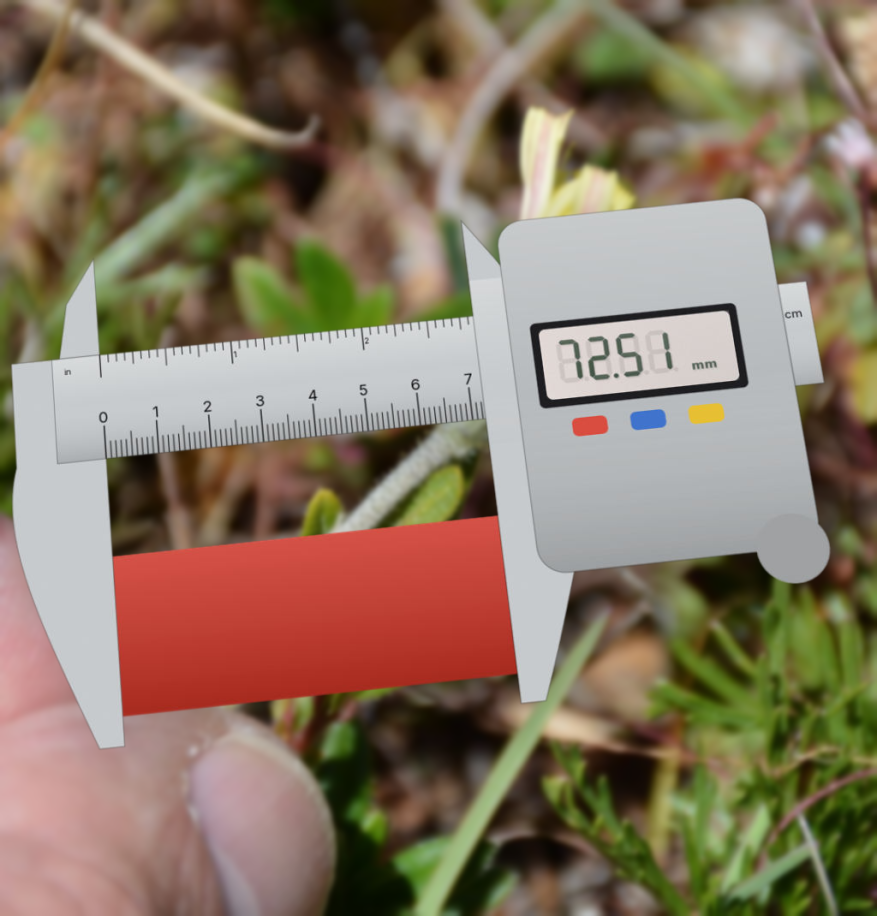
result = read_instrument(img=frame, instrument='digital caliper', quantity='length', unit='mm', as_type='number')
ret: 72.51 mm
